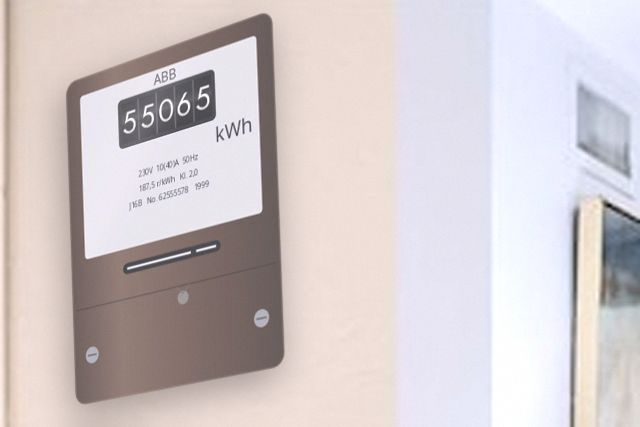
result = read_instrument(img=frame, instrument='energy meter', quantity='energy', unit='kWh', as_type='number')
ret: 55065 kWh
